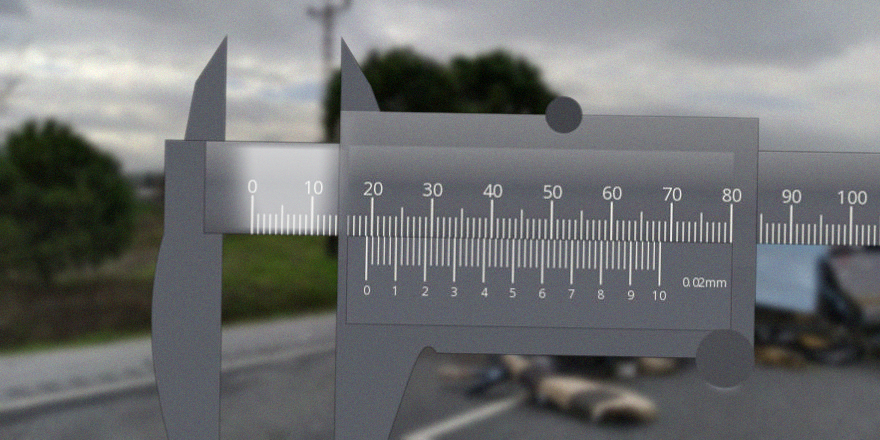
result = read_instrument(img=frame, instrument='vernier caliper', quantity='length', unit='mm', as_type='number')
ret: 19.2 mm
